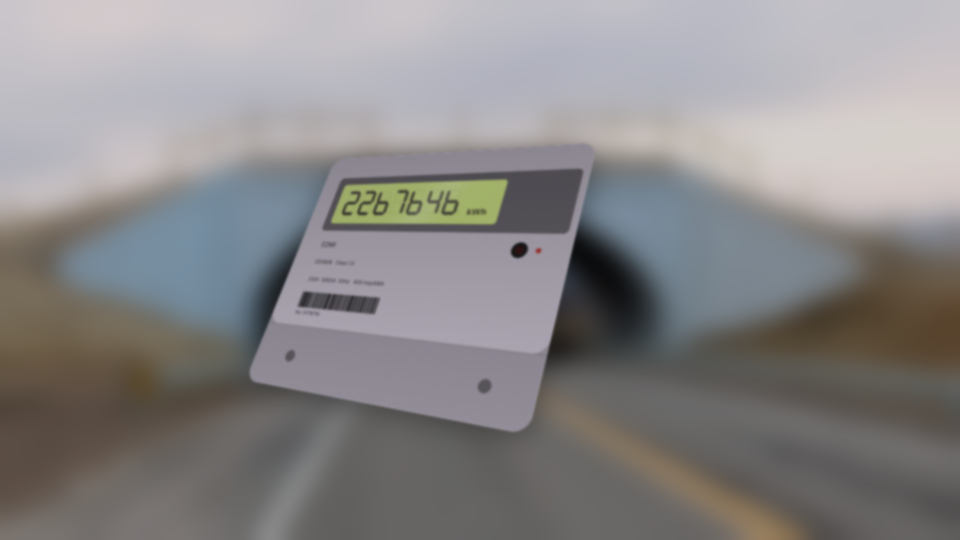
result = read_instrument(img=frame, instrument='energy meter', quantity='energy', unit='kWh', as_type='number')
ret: 2267646 kWh
